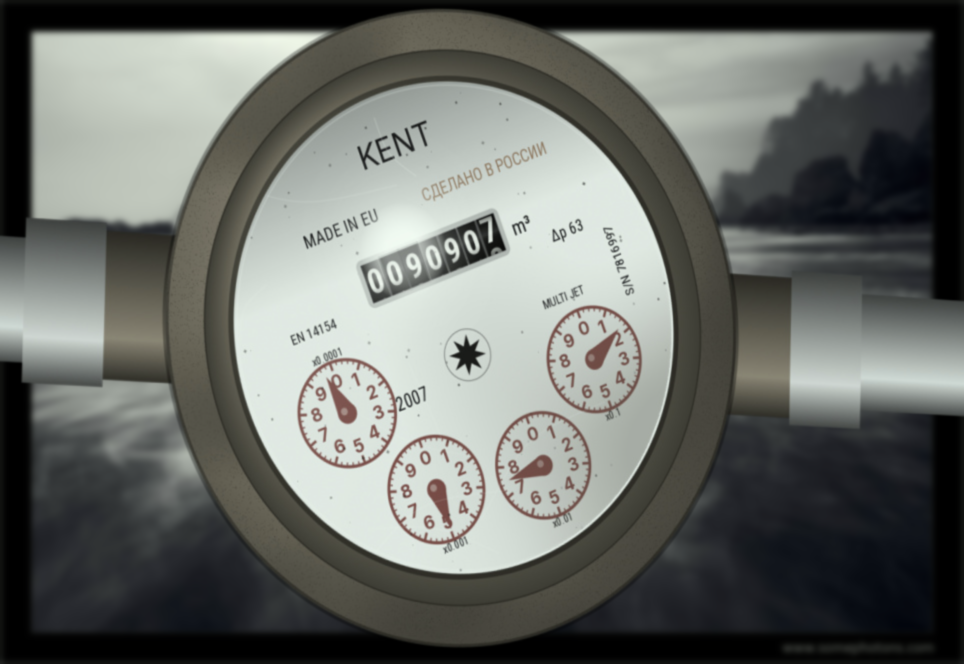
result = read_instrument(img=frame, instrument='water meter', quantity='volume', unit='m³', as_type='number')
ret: 90907.1749 m³
